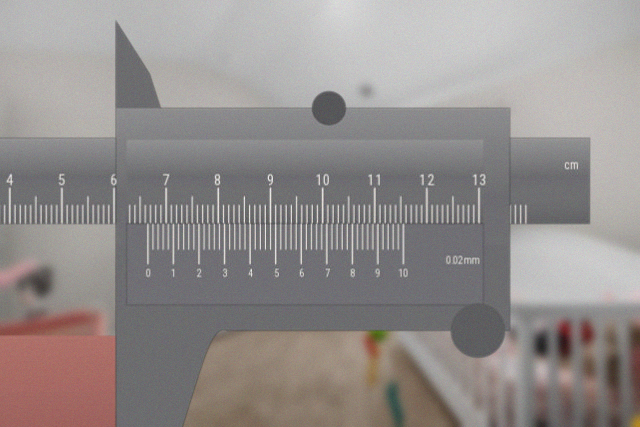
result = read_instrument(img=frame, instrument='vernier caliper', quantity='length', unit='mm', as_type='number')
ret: 66.5 mm
